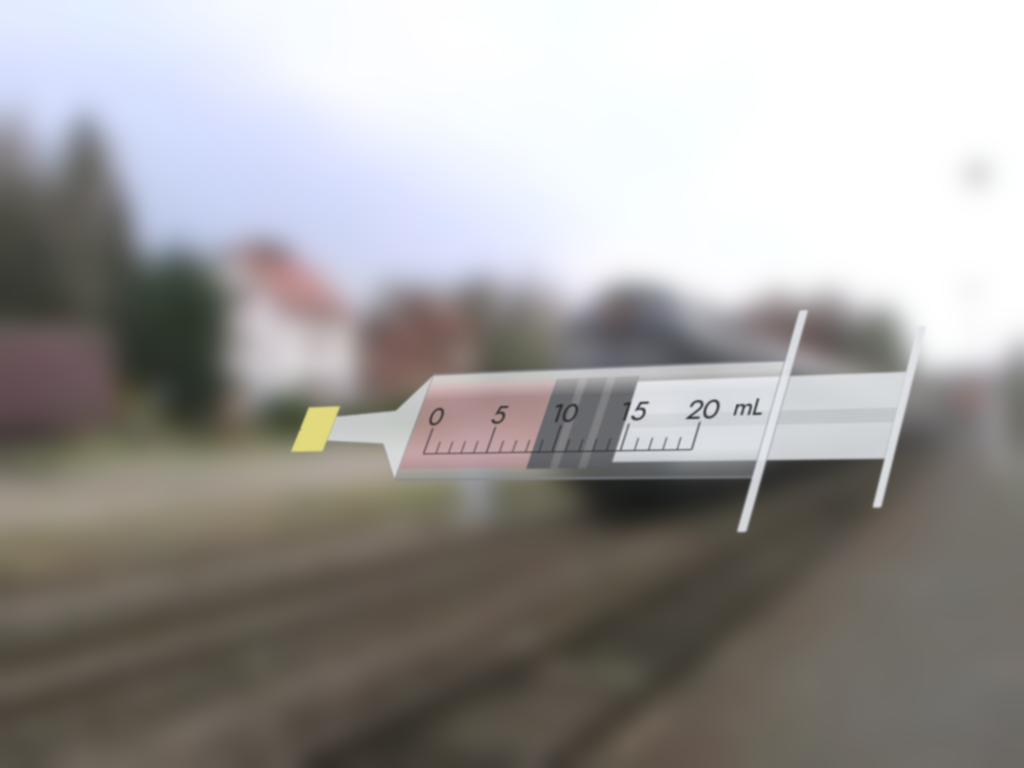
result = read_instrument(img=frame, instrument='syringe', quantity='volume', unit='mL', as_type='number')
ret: 8.5 mL
